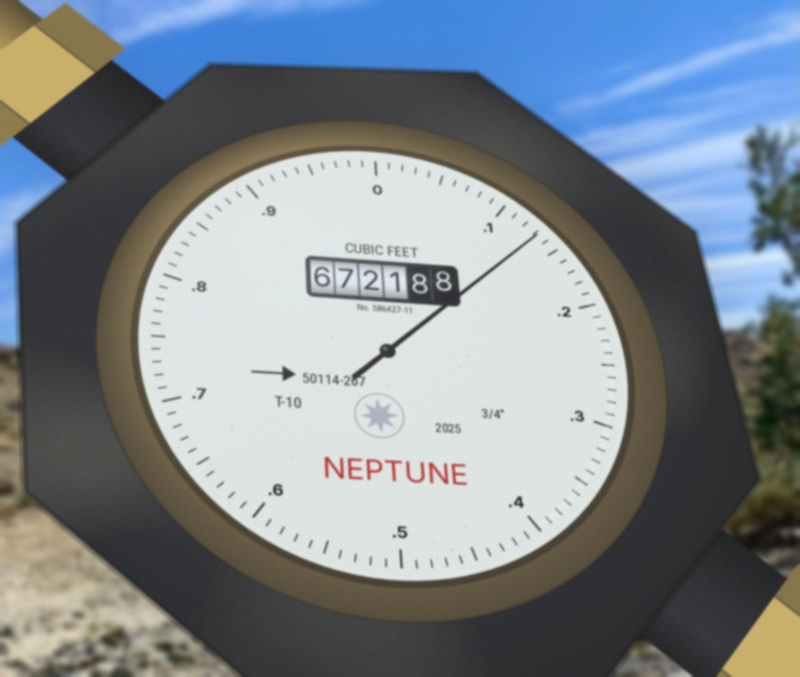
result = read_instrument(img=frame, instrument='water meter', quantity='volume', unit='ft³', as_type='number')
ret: 672188.13 ft³
